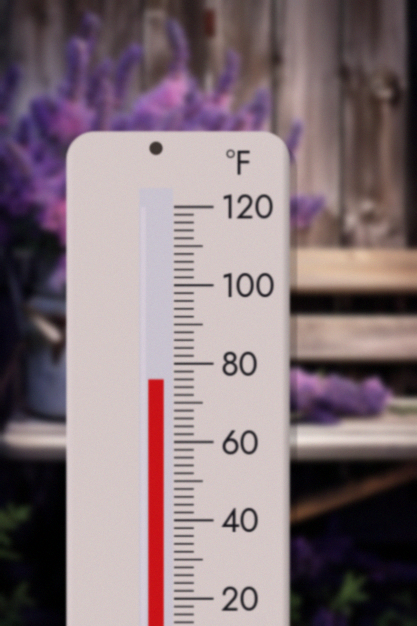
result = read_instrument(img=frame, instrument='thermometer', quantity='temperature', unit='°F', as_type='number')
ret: 76 °F
